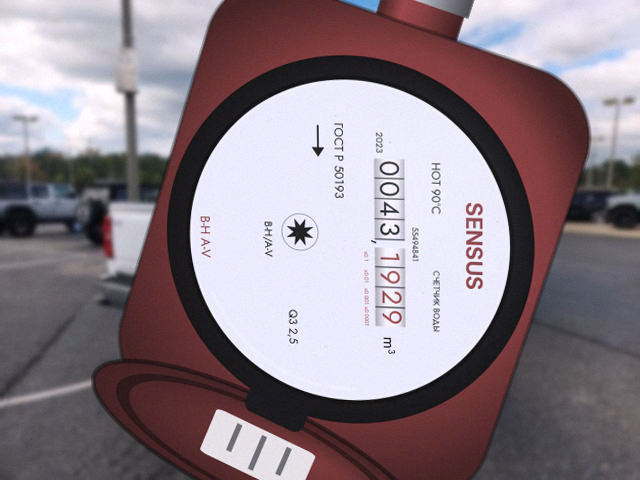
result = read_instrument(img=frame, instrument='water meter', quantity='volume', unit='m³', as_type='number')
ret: 43.1929 m³
